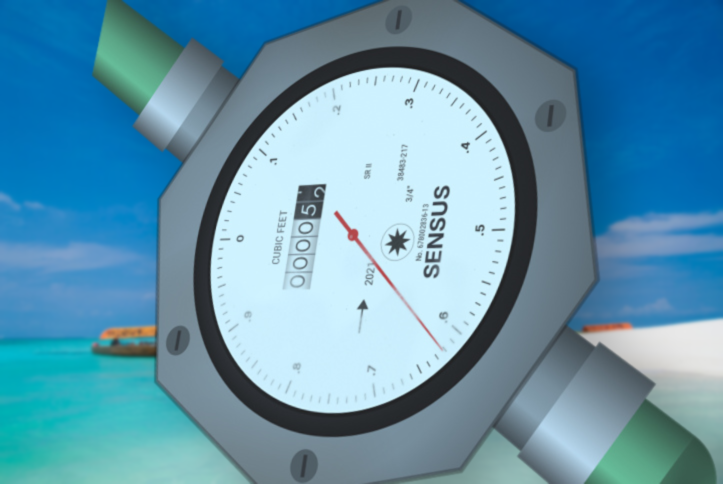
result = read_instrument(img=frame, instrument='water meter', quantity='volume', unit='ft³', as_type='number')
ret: 51.62 ft³
